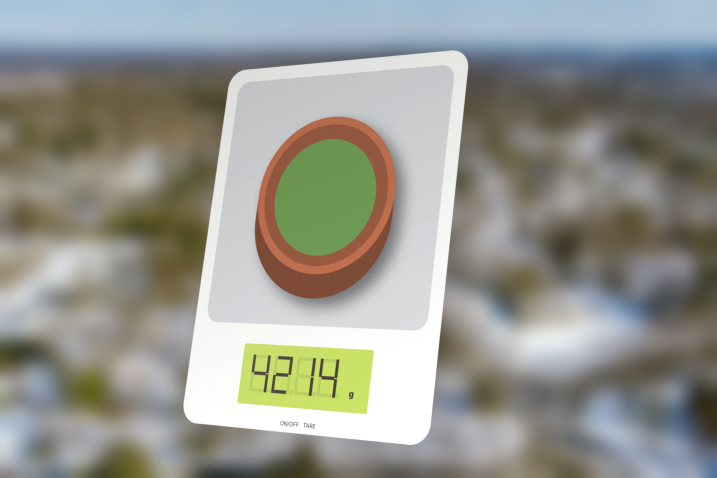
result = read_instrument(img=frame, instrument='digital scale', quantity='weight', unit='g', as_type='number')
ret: 4214 g
